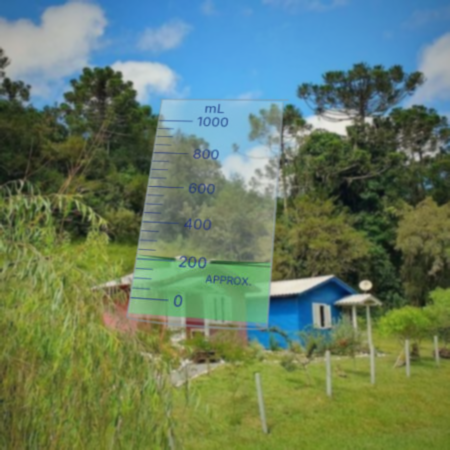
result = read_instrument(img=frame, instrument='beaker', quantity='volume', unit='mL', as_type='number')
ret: 200 mL
